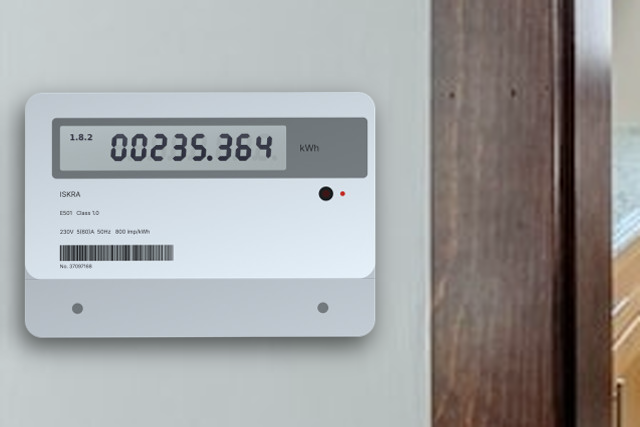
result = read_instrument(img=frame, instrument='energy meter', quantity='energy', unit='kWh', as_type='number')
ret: 235.364 kWh
